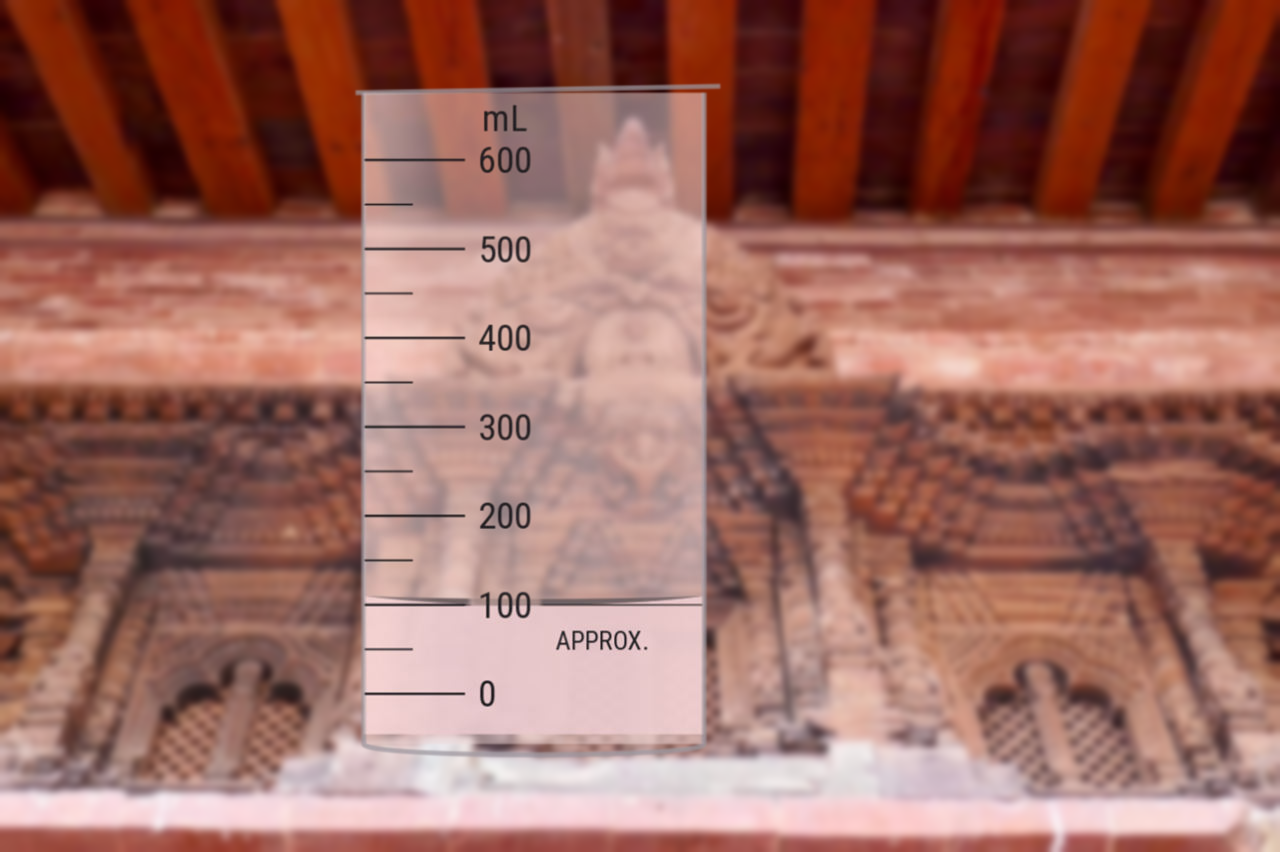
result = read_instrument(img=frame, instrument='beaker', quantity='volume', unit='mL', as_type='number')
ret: 100 mL
